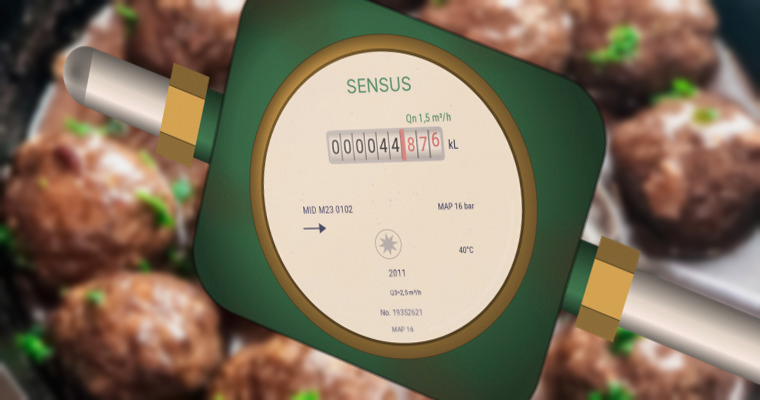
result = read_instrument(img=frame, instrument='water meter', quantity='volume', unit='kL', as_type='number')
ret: 44.876 kL
